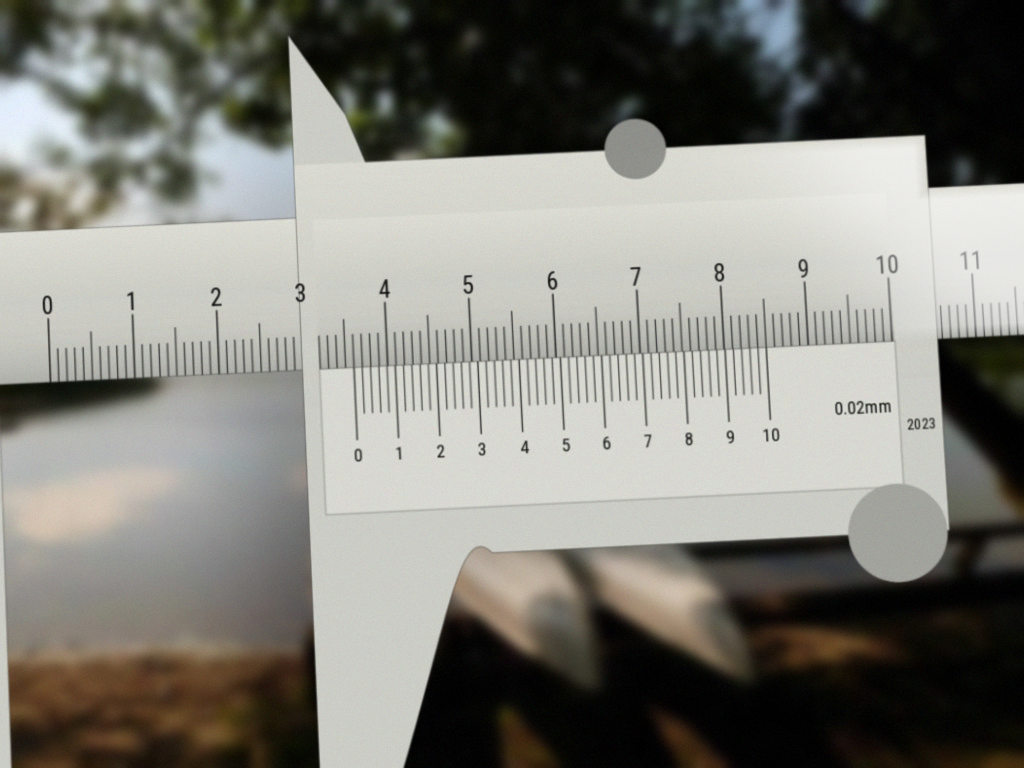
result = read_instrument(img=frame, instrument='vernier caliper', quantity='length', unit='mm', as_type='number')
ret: 36.0 mm
